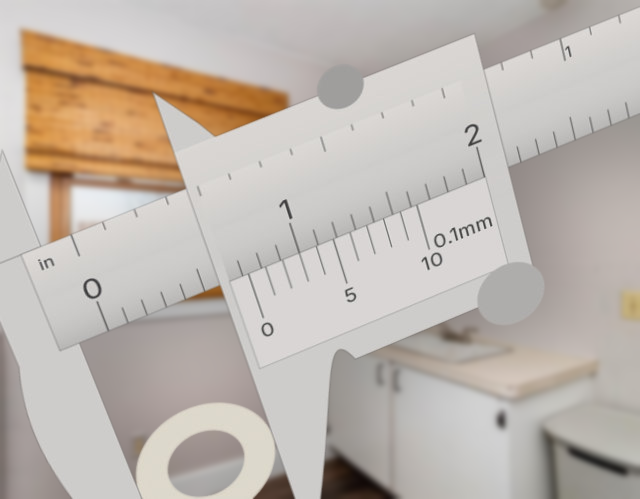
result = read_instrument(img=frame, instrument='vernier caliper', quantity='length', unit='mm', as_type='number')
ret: 7.3 mm
